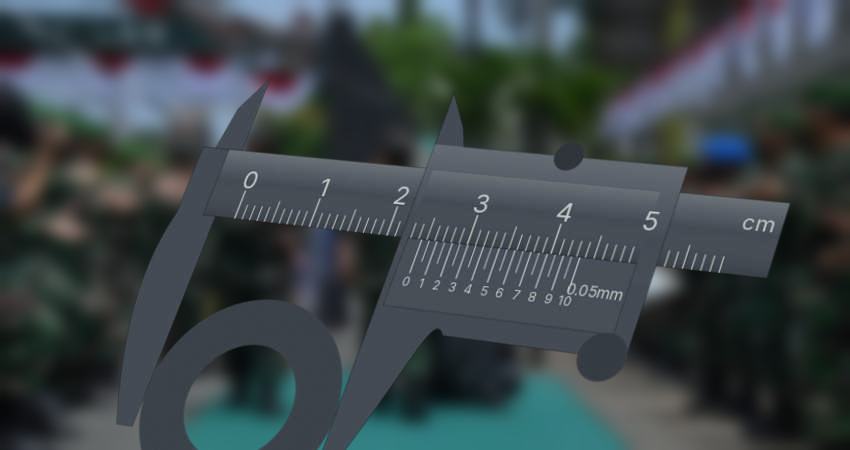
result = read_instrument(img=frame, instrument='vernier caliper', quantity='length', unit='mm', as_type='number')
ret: 24.4 mm
